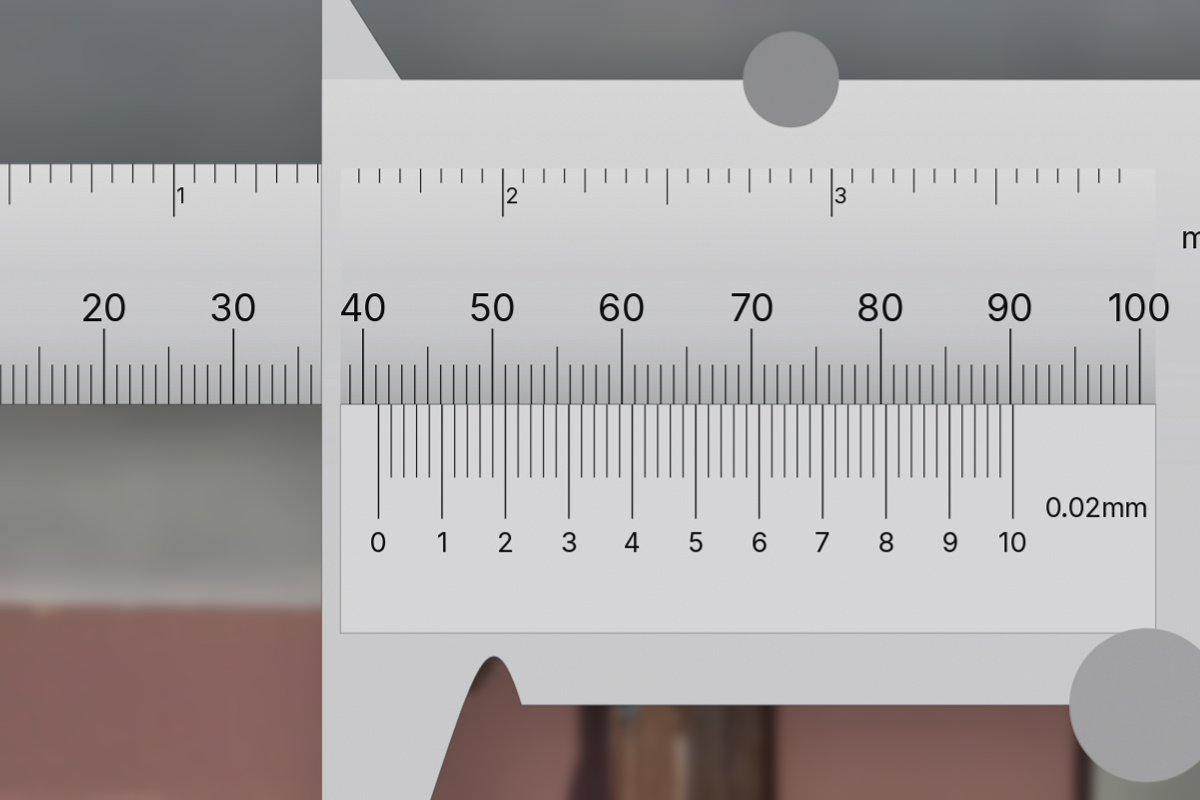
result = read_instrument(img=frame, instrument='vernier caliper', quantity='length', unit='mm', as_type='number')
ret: 41.2 mm
